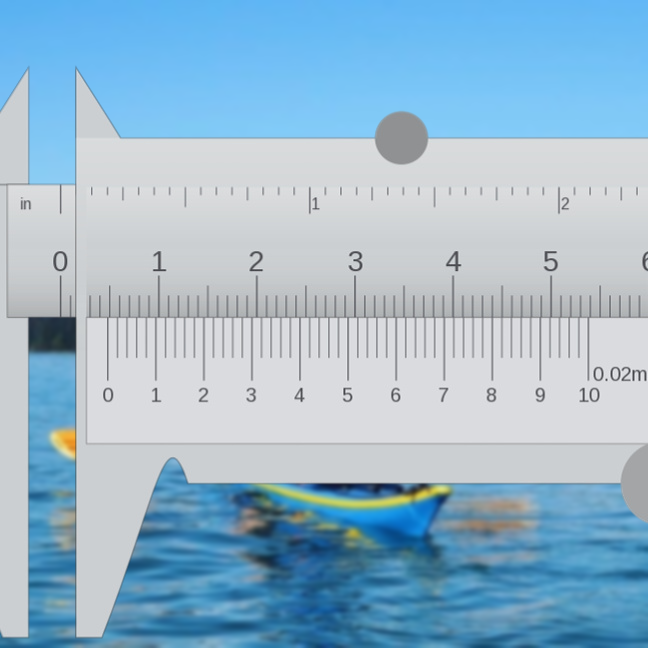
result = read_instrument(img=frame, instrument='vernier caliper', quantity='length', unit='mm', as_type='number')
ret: 4.8 mm
